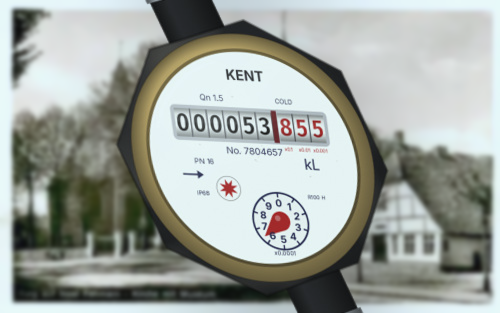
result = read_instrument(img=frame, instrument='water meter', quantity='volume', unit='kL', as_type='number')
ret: 53.8556 kL
